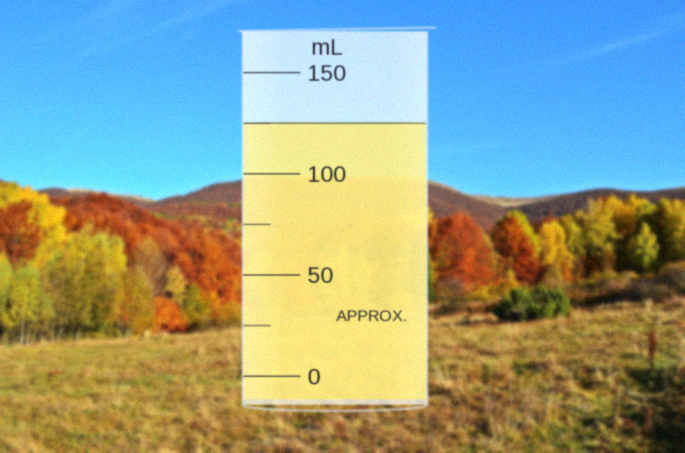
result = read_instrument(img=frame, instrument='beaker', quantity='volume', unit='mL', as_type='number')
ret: 125 mL
